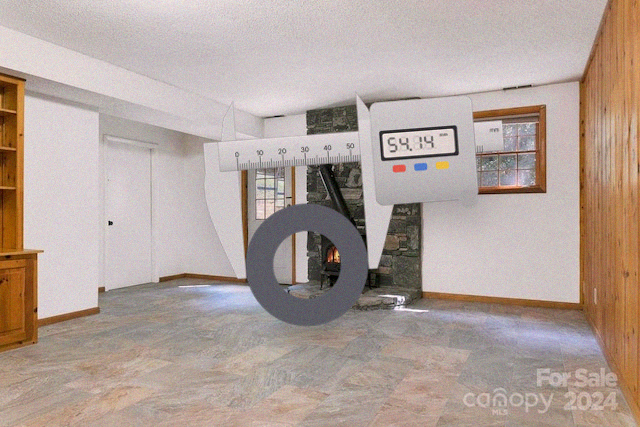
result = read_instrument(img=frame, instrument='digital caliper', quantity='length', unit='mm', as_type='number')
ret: 54.14 mm
